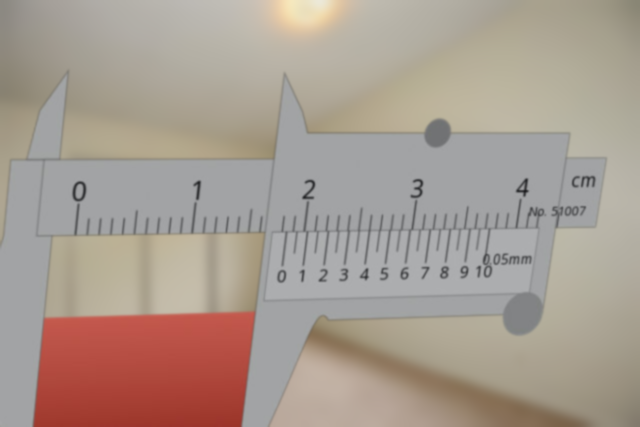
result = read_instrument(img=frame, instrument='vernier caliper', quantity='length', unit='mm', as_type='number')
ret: 18.4 mm
